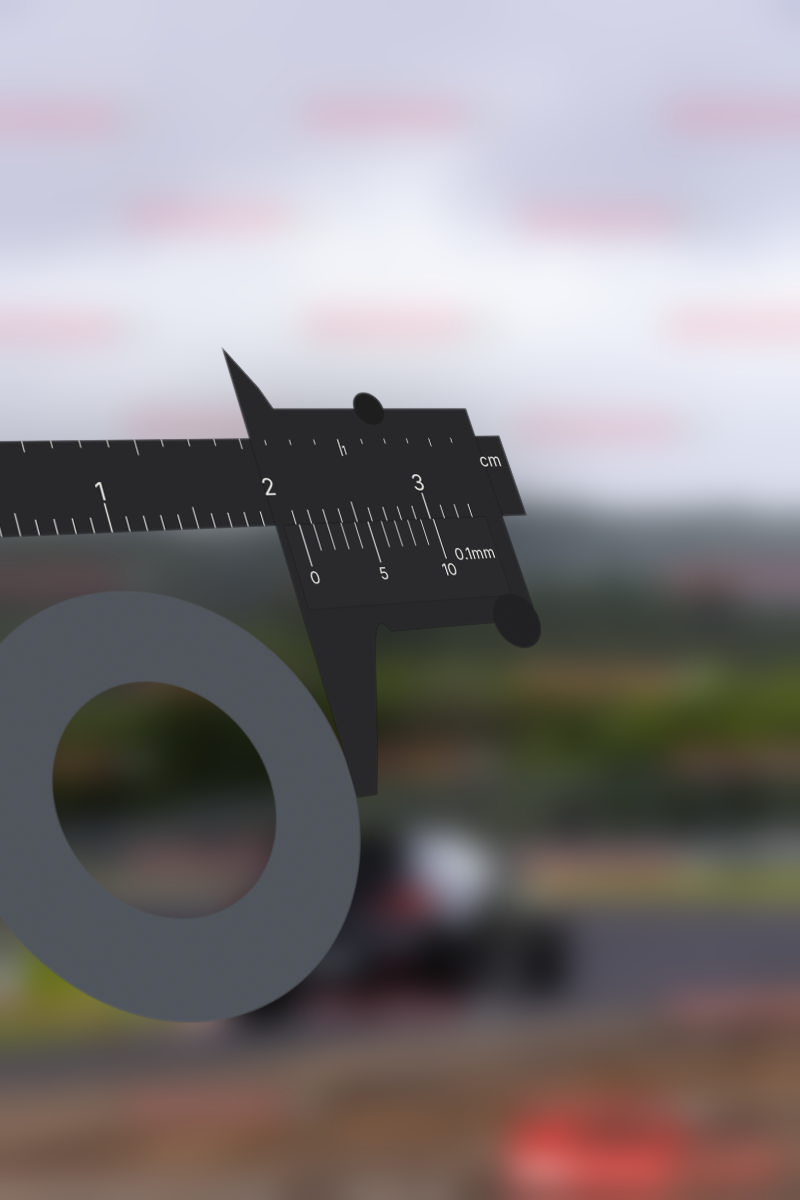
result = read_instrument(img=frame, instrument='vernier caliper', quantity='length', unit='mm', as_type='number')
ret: 21.2 mm
